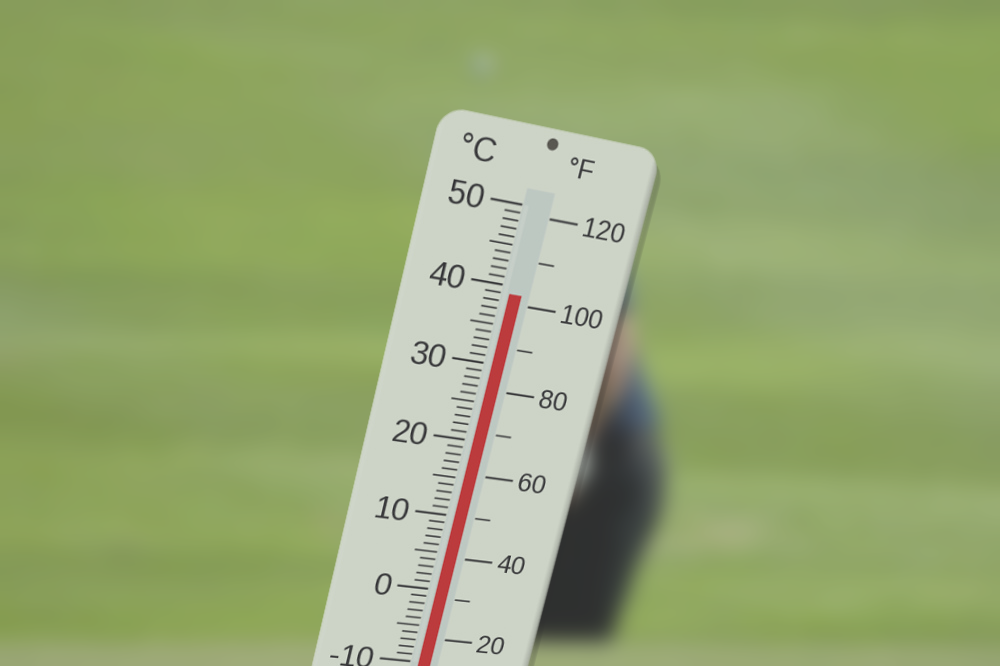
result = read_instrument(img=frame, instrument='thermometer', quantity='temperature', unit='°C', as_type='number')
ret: 39 °C
